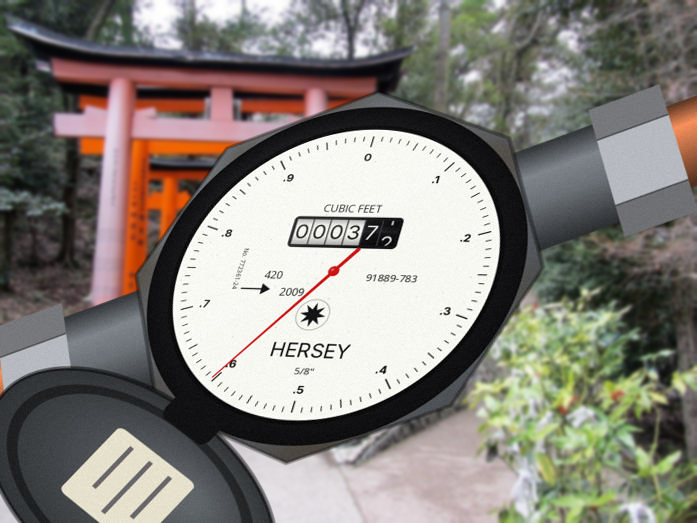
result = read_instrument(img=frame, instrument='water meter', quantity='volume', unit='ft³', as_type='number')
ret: 371.60 ft³
